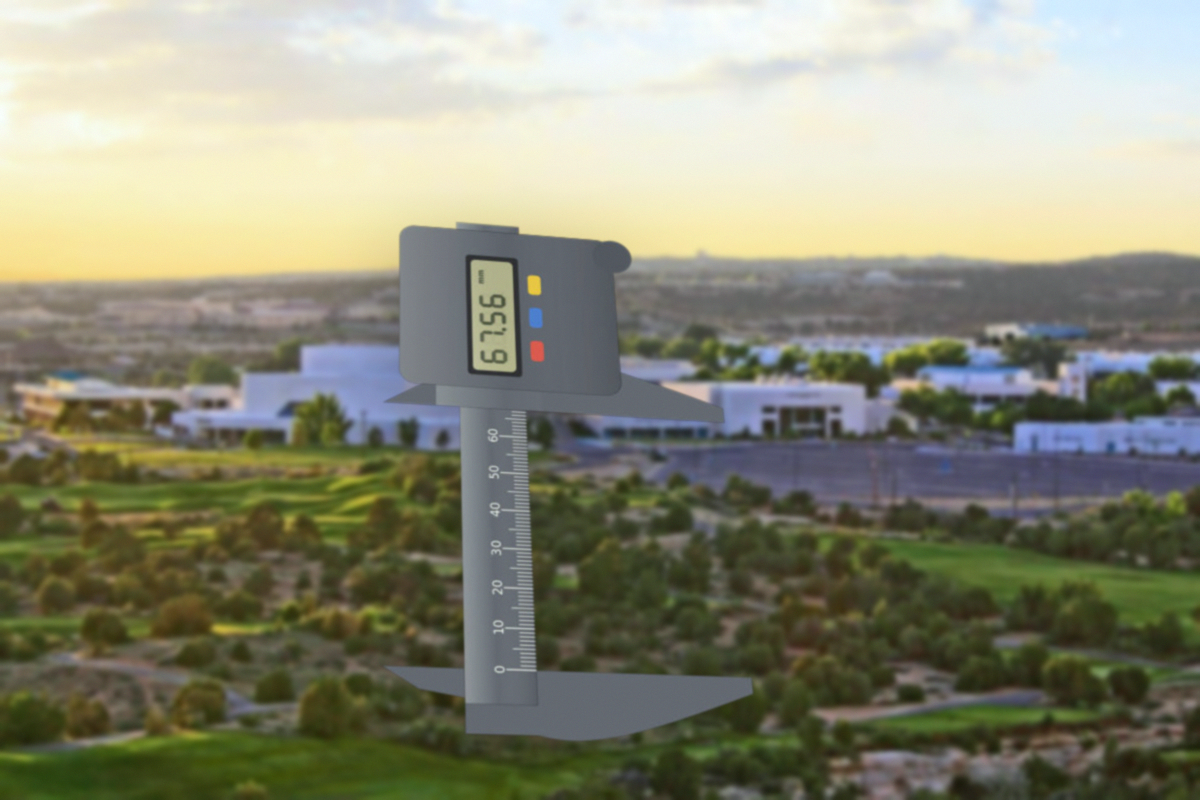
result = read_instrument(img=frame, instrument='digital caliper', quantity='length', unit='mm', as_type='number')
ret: 67.56 mm
